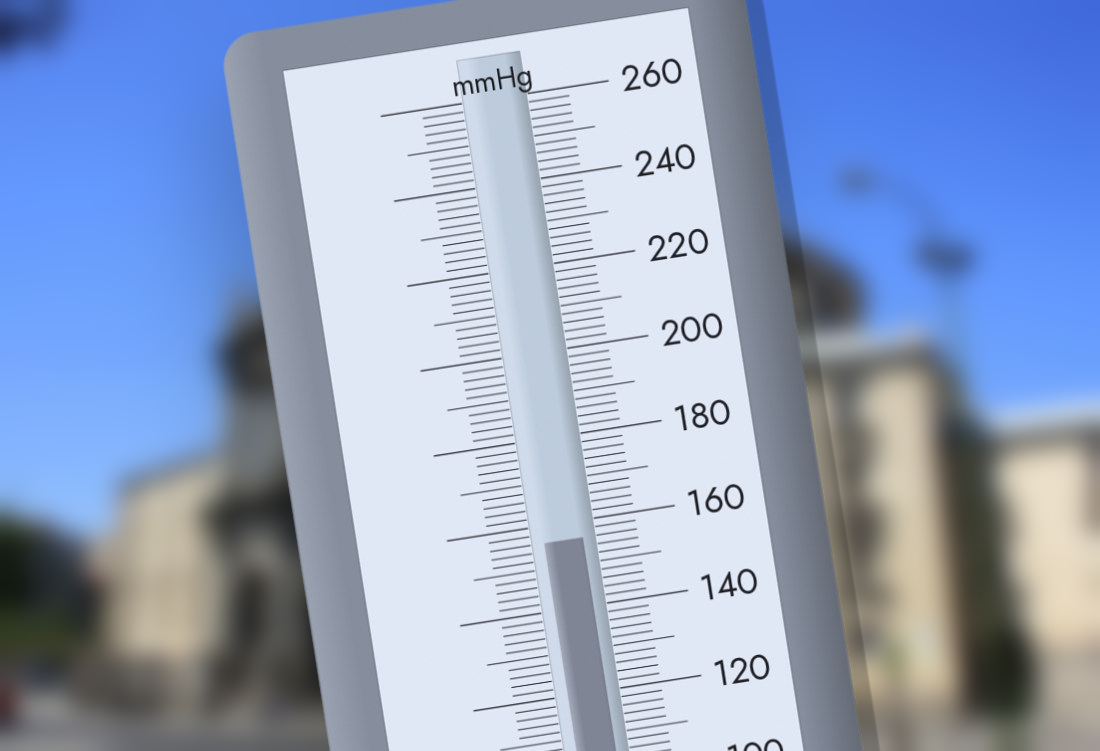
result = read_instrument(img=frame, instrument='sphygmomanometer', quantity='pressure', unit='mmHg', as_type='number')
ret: 156 mmHg
